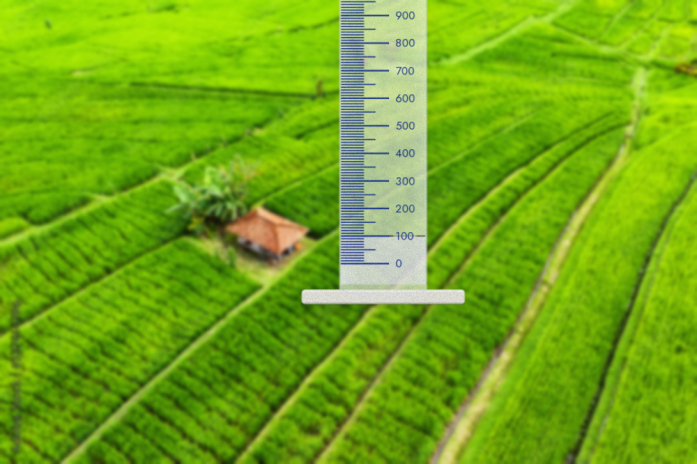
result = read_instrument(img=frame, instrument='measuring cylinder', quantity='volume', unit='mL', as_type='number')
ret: 100 mL
